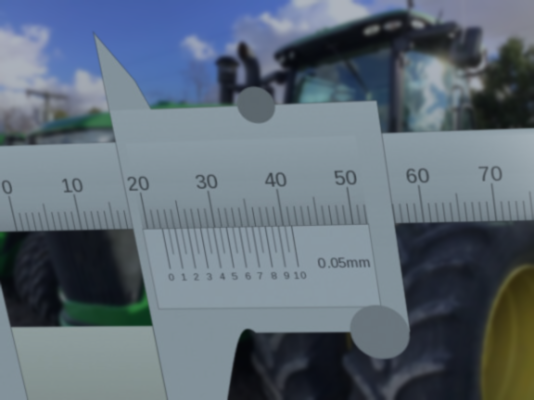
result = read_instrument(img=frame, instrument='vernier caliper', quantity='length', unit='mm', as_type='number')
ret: 22.2 mm
